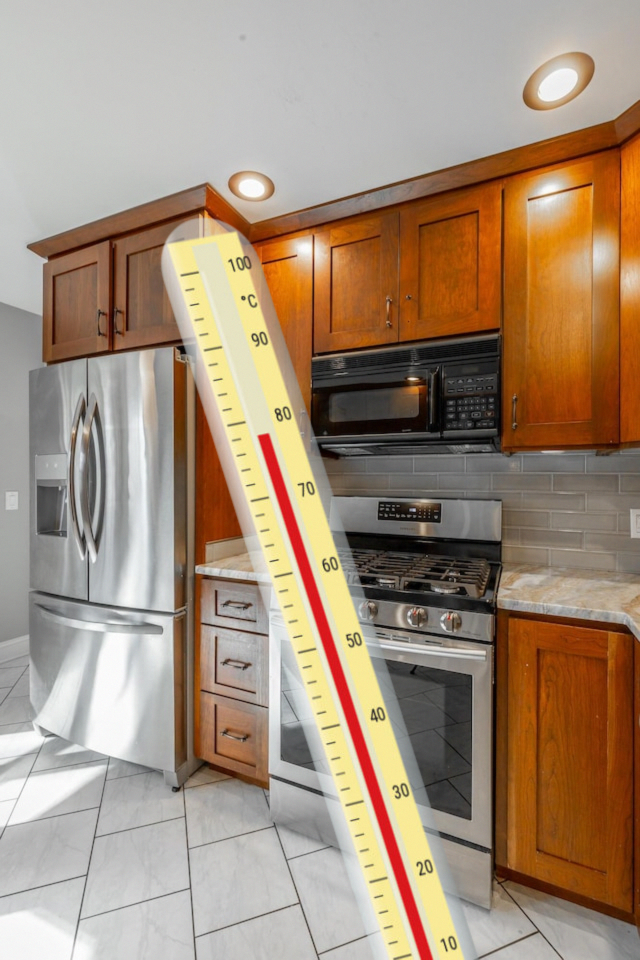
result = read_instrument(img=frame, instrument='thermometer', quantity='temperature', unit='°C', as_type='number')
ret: 78 °C
